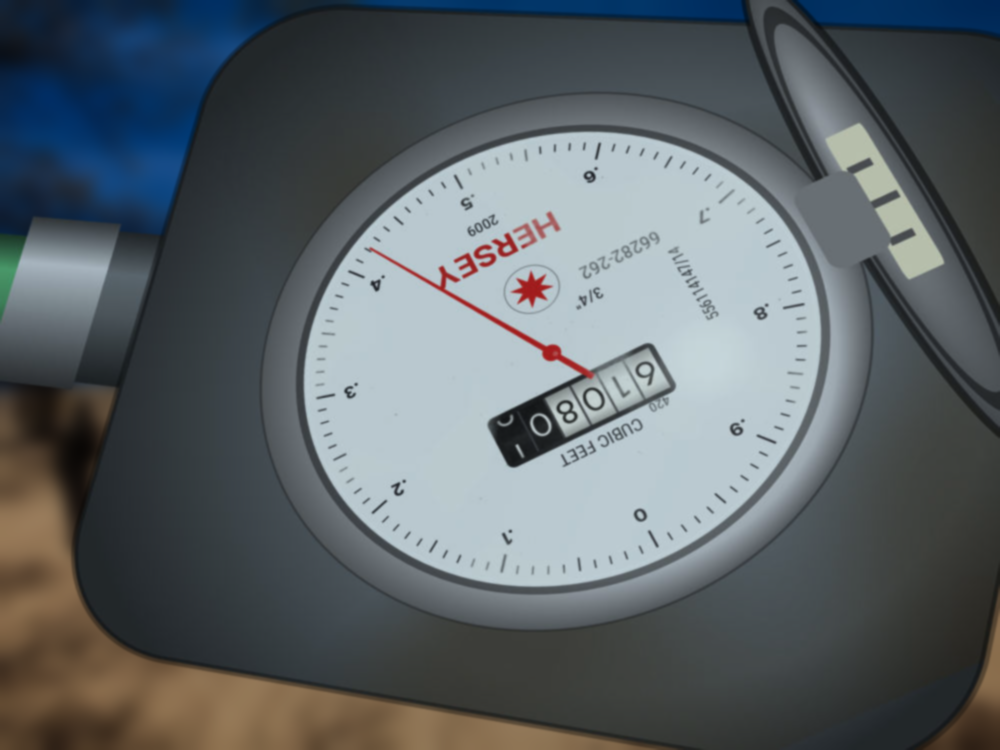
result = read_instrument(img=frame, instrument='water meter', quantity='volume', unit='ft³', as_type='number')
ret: 610801.42 ft³
